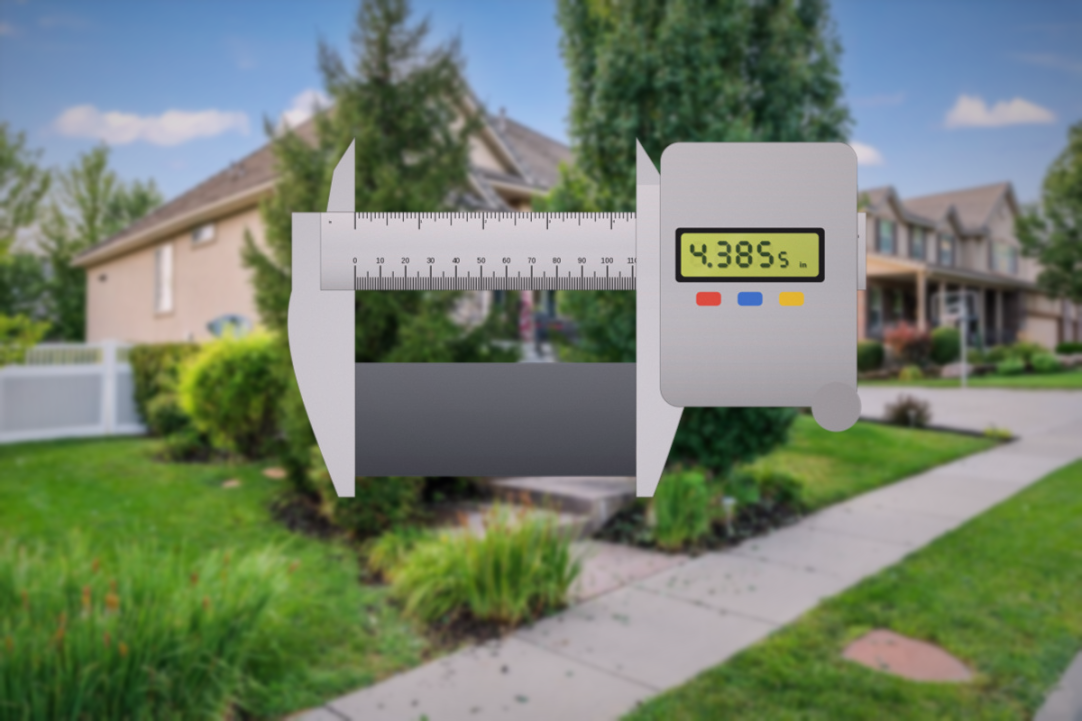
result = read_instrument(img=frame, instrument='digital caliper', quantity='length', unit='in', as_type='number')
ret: 4.3855 in
